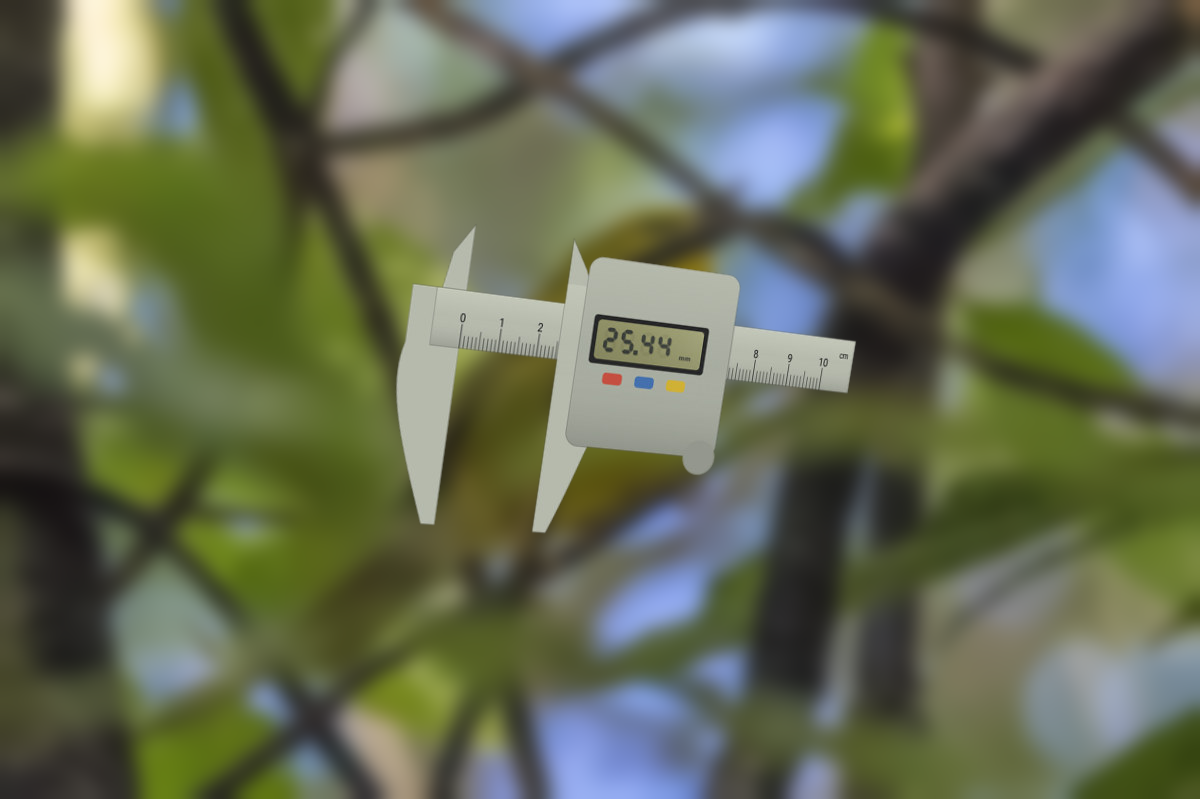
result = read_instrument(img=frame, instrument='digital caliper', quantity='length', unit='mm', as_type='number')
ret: 25.44 mm
